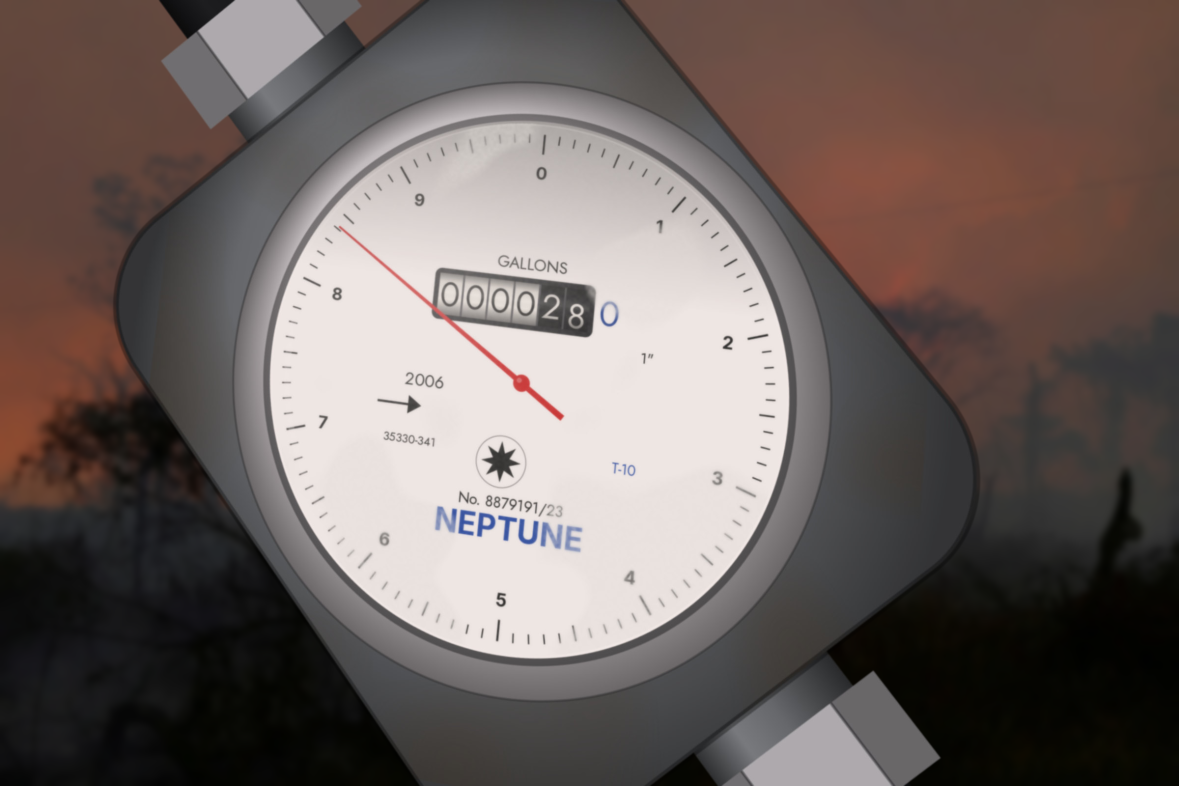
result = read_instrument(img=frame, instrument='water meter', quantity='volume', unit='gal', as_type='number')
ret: 278.4 gal
